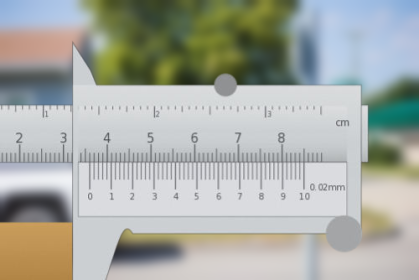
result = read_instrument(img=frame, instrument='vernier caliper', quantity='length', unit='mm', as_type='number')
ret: 36.0 mm
